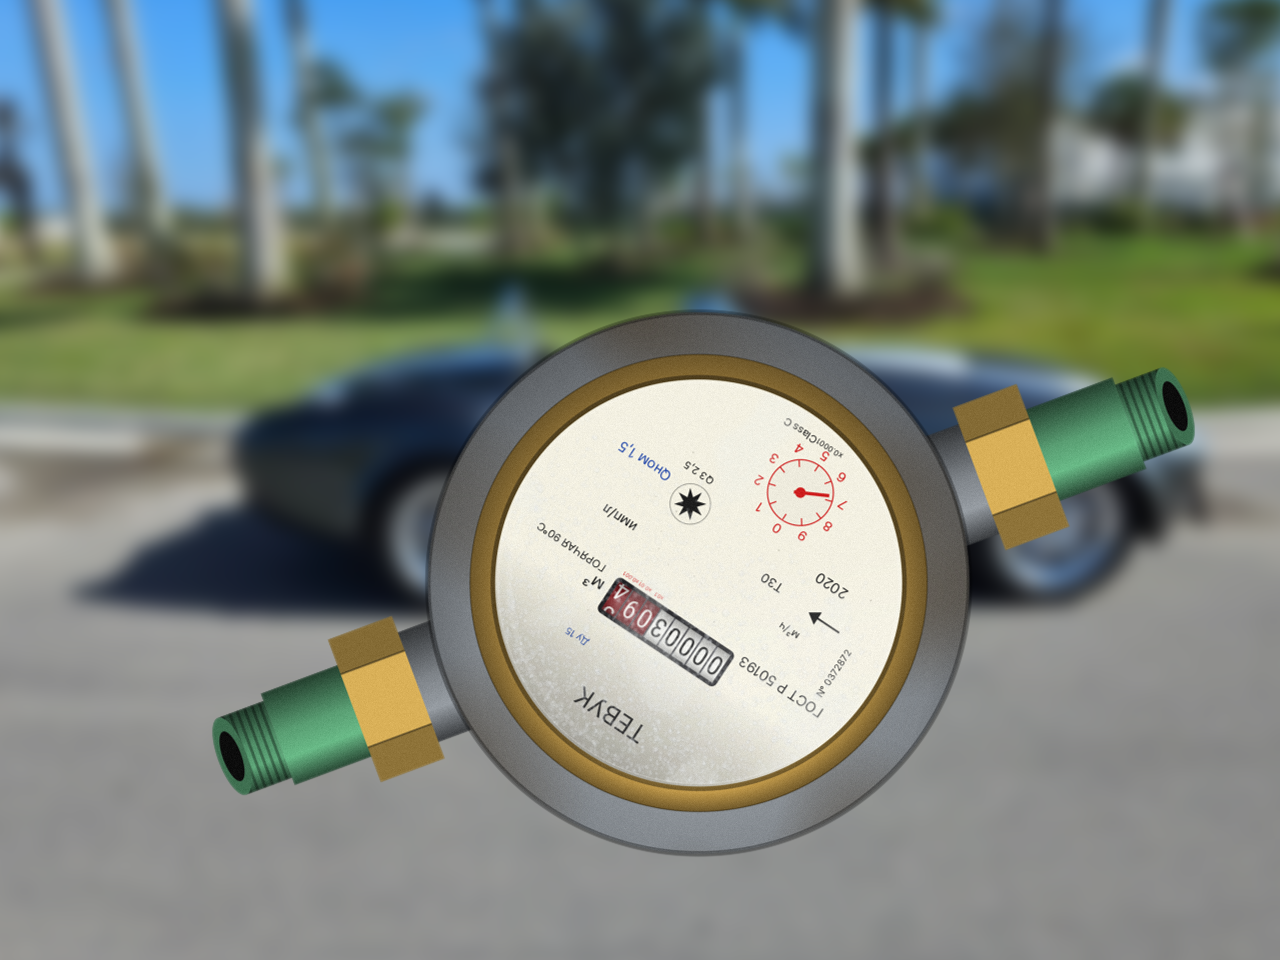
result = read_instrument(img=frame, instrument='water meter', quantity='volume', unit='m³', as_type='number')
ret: 3.0936 m³
